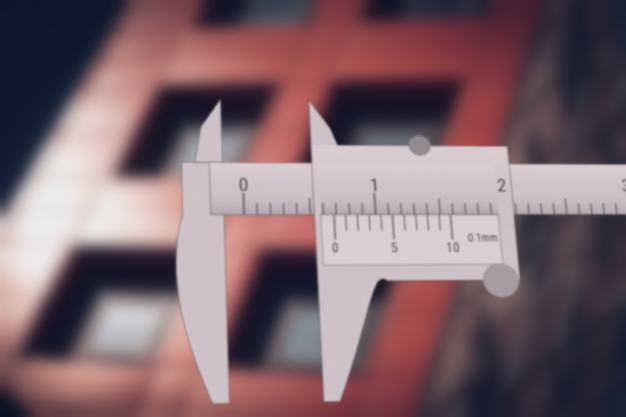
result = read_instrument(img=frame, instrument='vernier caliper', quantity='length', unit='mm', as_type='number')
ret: 6.8 mm
